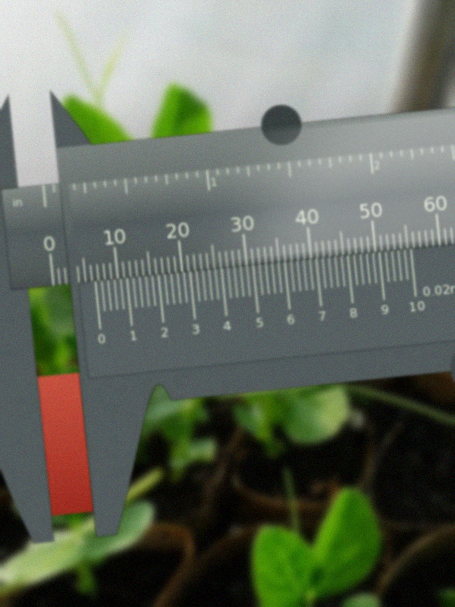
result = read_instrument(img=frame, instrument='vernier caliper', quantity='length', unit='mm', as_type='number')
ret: 6.5 mm
